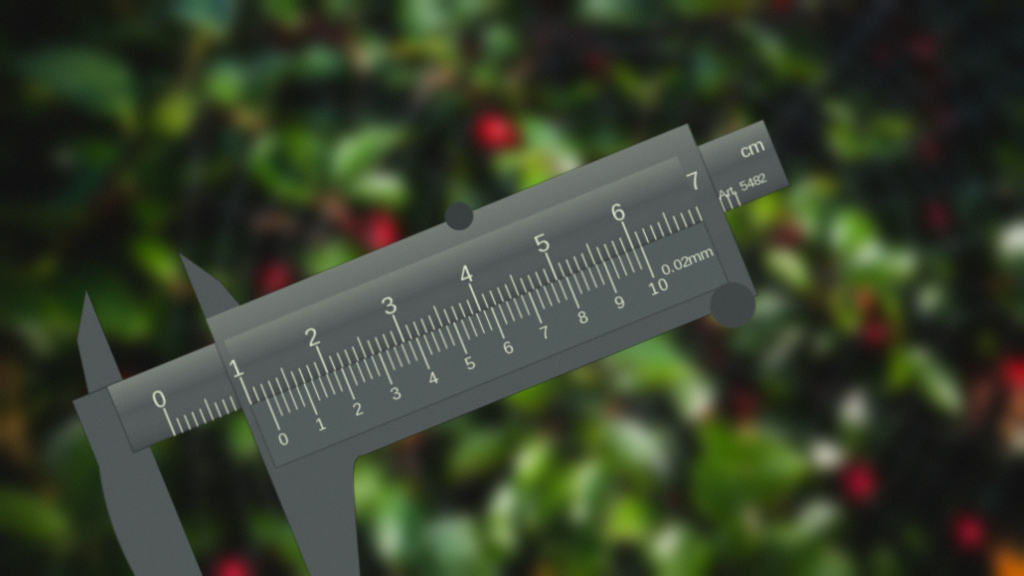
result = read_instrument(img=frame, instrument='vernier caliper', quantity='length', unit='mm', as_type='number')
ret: 12.0 mm
